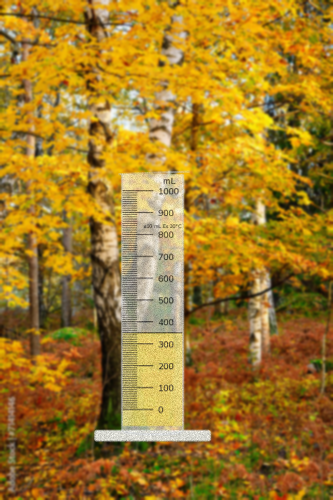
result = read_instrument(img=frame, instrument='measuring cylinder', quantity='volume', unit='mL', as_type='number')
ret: 350 mL
